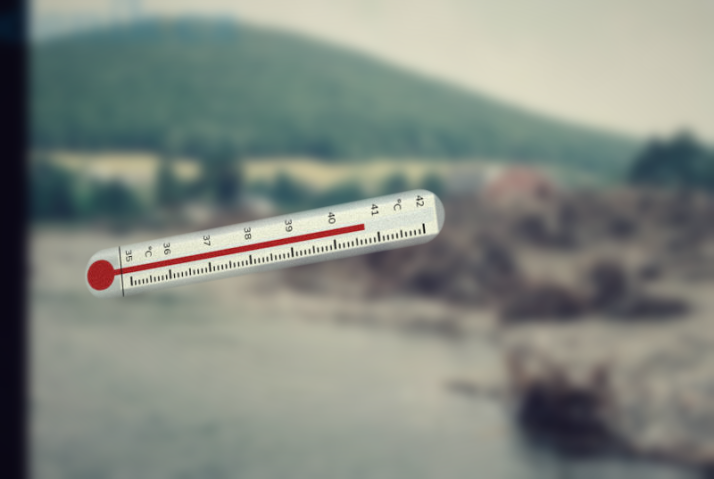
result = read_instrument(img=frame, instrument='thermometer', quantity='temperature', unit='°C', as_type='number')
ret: 40.7 °C
